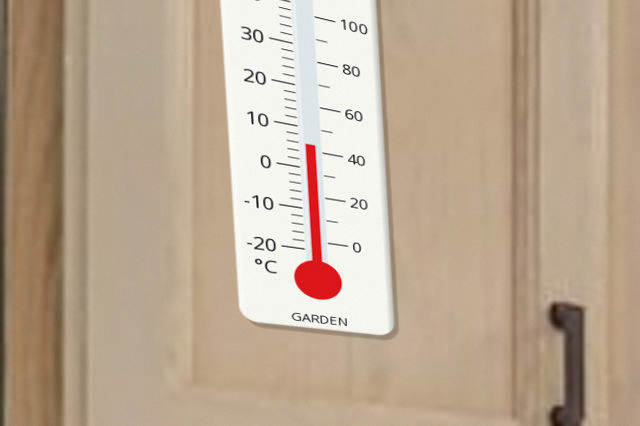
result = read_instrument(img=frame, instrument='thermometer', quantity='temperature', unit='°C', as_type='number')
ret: 6 °C
